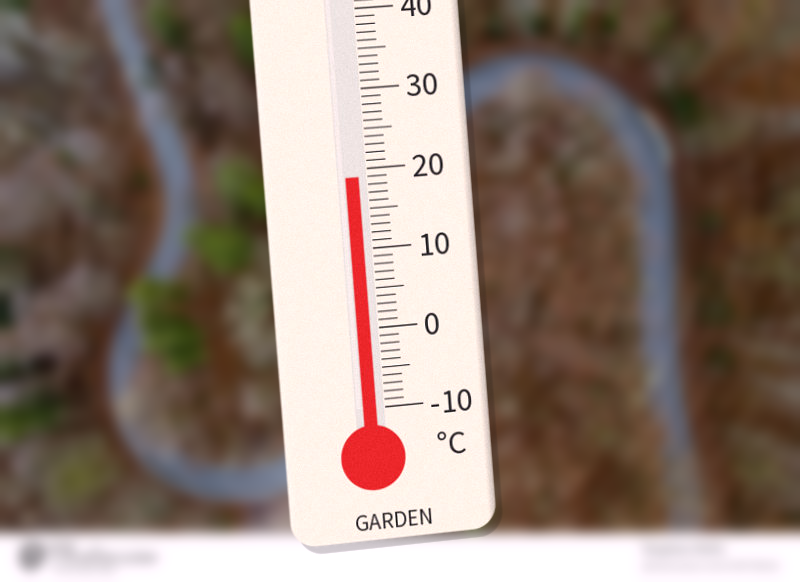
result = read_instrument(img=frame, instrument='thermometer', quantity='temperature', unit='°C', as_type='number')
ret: 19 °C
